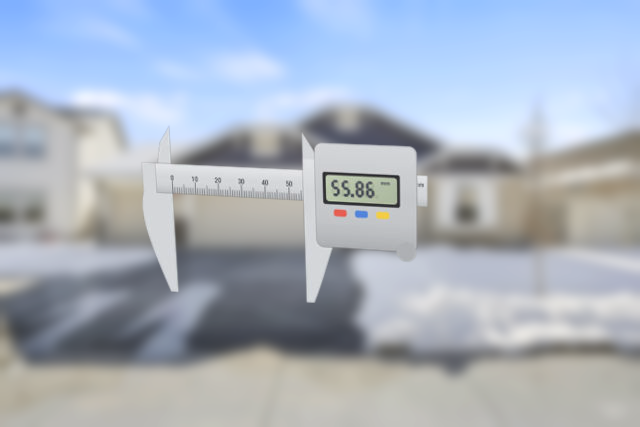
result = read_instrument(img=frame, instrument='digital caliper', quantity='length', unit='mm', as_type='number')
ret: 55.86 mm
